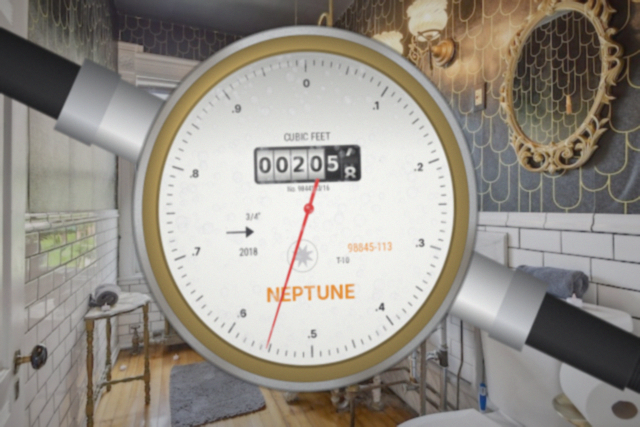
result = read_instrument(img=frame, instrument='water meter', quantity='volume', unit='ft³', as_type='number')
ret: 2057.55 ft³
